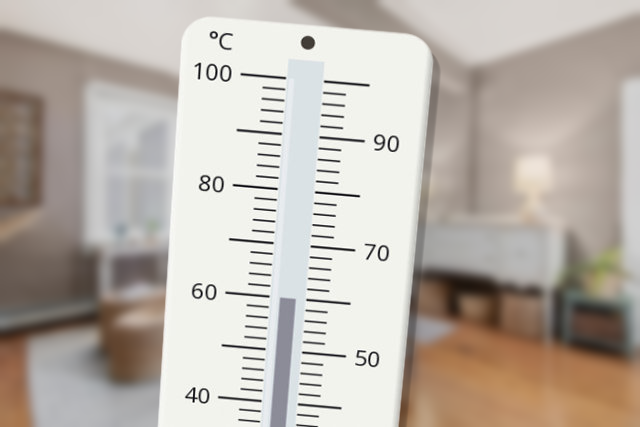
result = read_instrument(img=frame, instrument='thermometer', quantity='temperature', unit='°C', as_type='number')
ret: 60 °C
